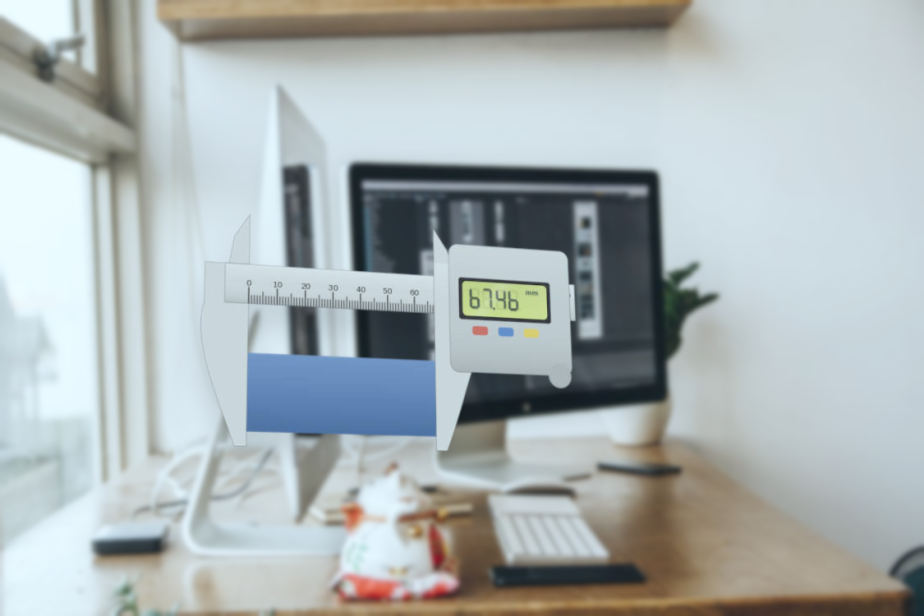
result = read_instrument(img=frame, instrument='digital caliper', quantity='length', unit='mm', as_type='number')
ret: 67.46 mm
